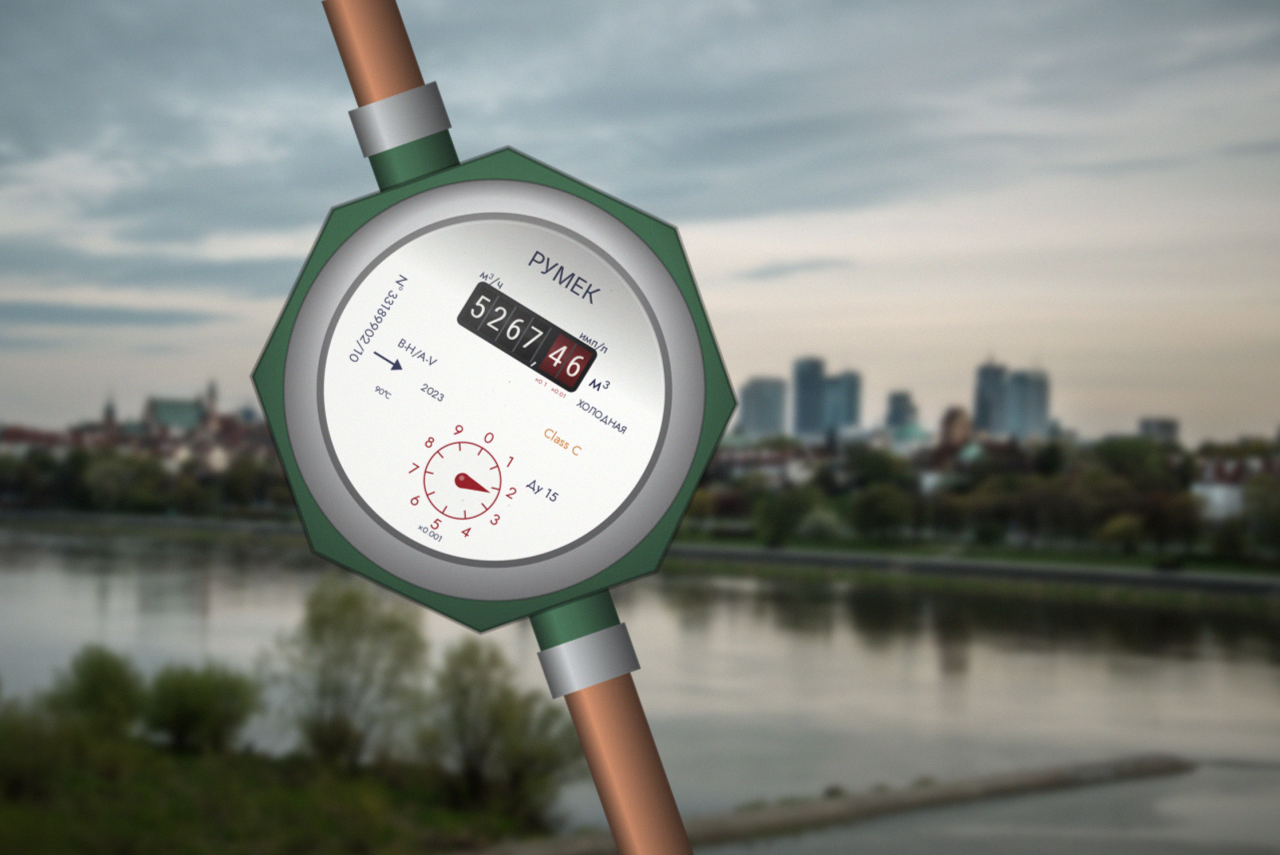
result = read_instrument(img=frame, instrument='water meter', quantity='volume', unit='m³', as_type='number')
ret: 5267.462 m³
